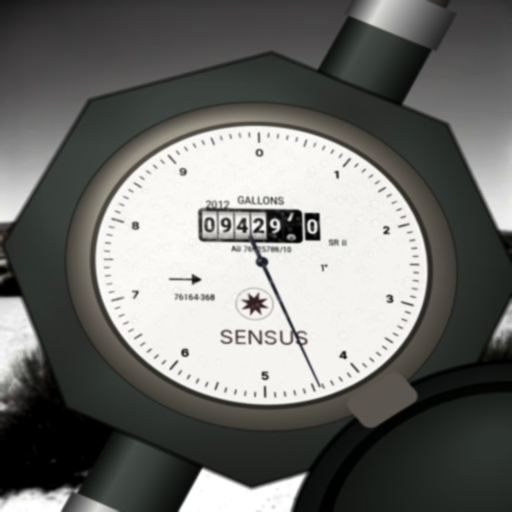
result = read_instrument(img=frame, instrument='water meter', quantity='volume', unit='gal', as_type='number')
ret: 942974.4 gal
